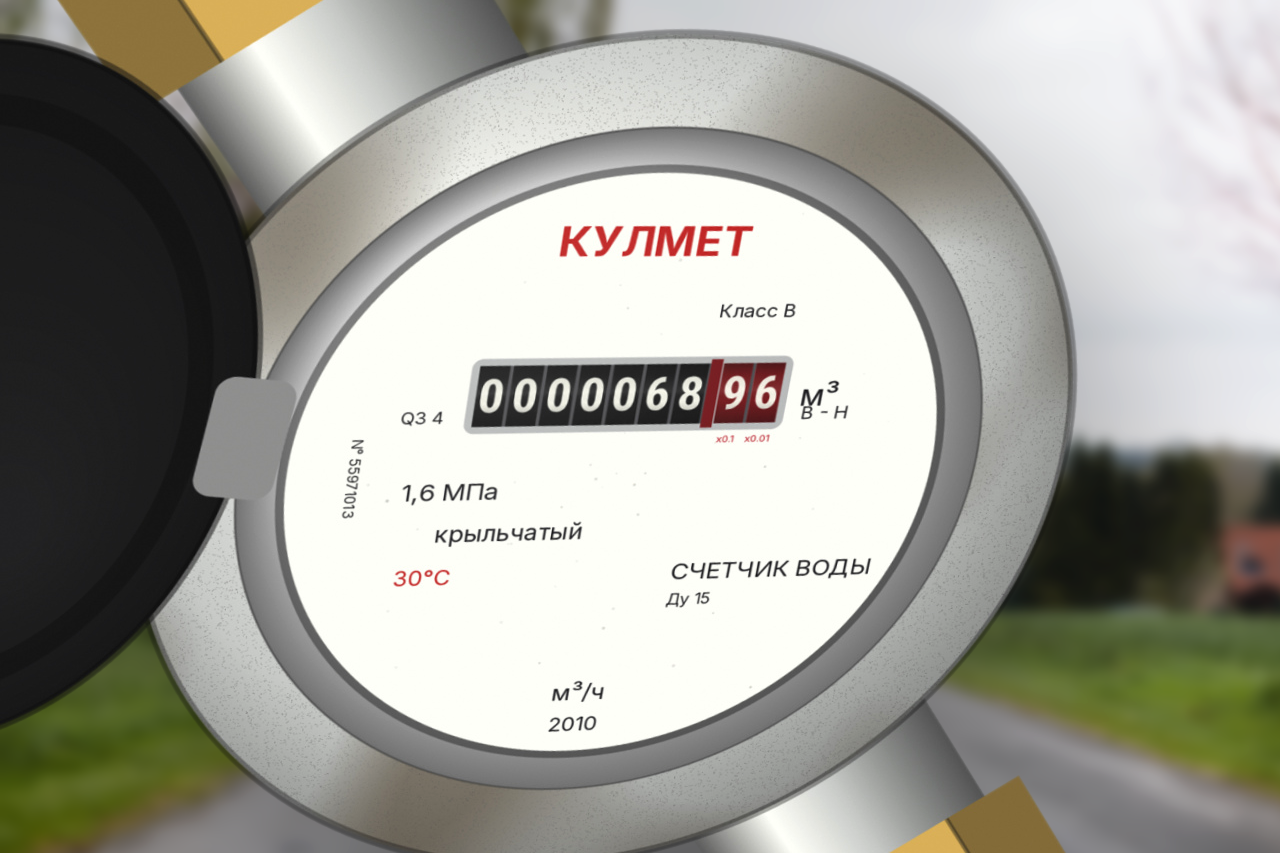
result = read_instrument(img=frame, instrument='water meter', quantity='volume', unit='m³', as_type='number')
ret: 68.96 m³
